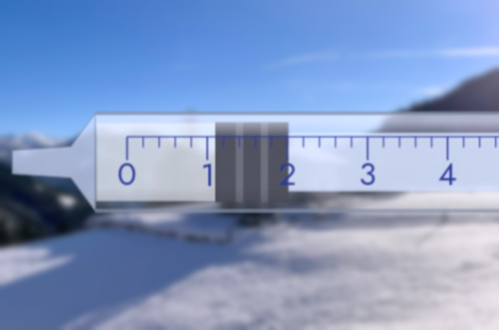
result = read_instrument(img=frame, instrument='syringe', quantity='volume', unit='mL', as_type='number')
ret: 1.1 mL
